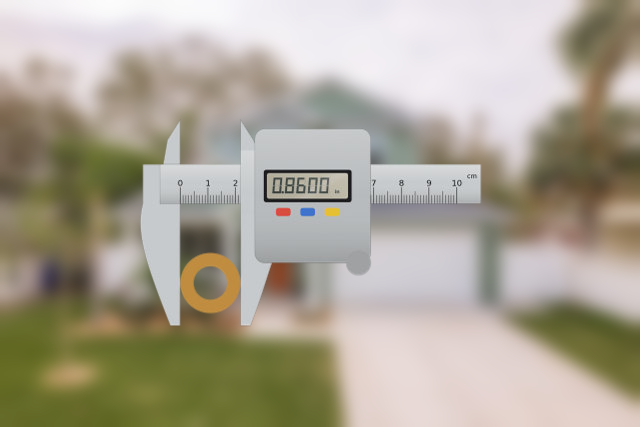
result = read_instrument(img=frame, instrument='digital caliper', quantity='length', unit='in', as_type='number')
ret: 0.8600 in
